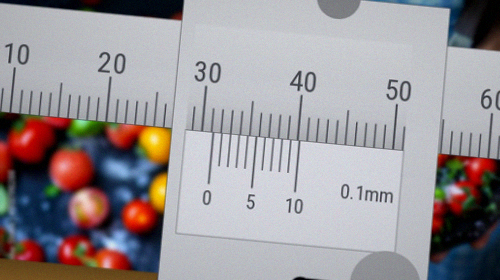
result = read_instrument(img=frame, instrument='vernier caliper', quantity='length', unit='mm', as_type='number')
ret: 31.2 mm
